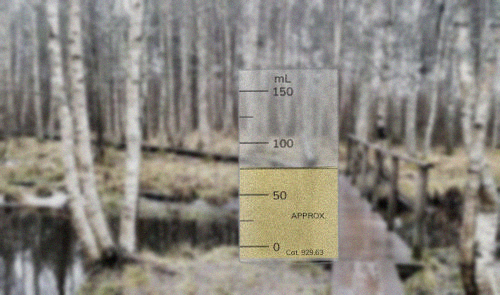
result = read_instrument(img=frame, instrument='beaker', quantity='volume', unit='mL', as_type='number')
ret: 75 mL
